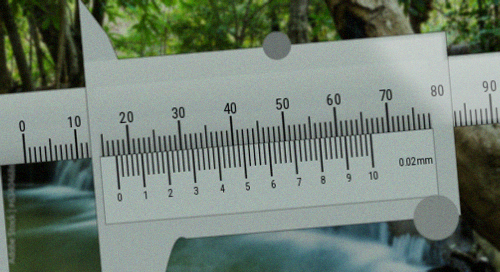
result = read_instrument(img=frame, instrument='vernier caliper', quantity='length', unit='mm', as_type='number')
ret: 17.5 mm
